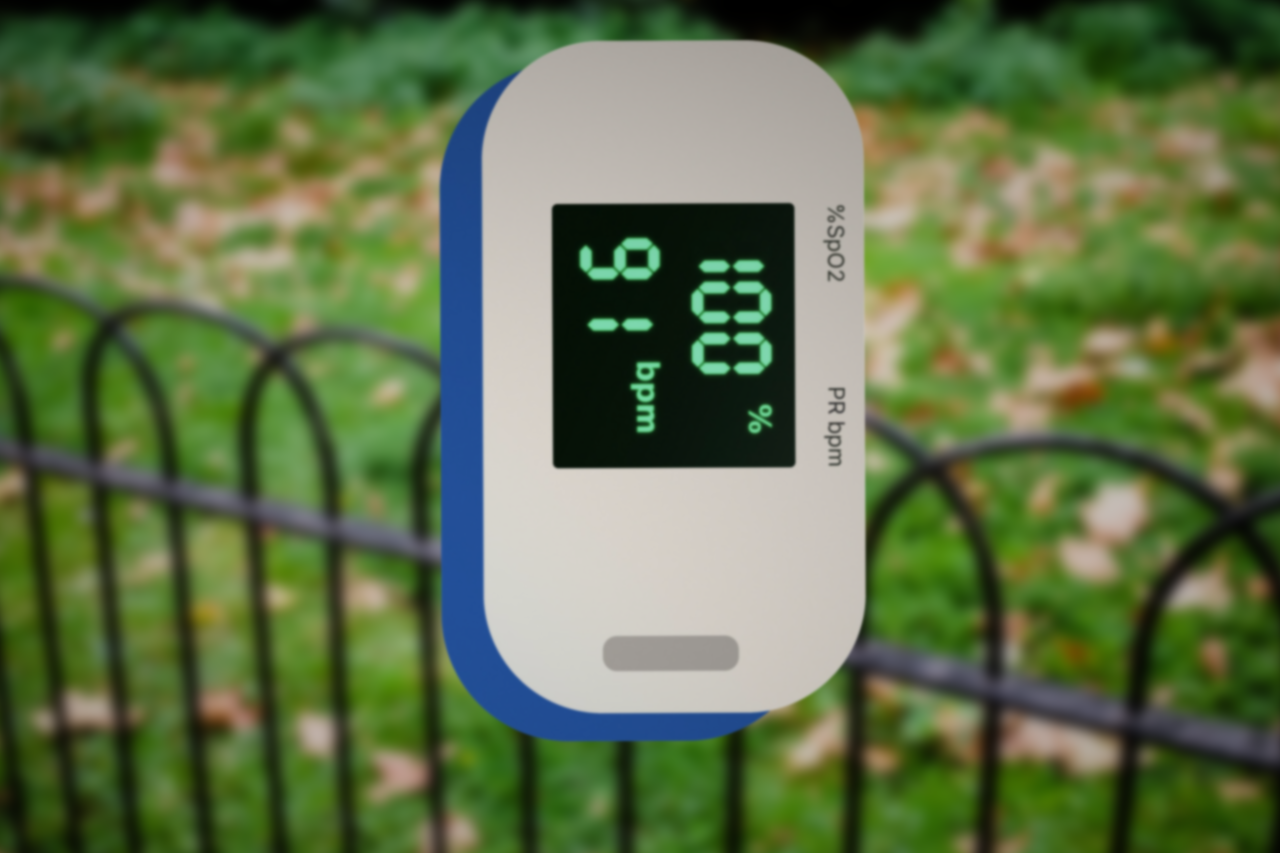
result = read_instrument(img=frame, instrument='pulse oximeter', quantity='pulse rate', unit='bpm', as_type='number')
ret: 91 bpm
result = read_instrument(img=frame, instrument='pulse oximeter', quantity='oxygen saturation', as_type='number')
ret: 100 %
